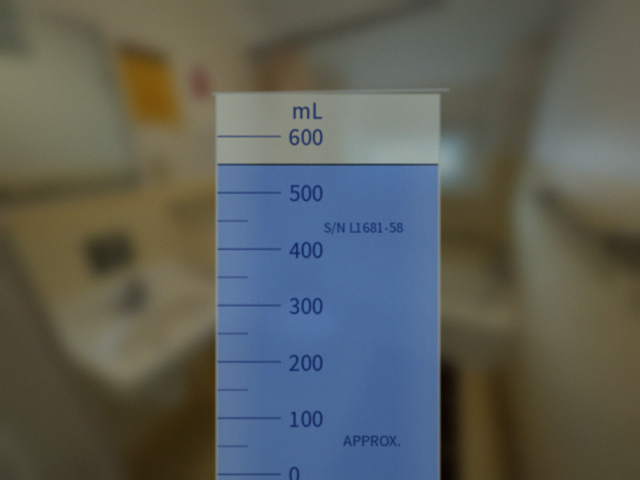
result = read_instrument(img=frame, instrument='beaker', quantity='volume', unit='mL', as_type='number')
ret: 550 mL
